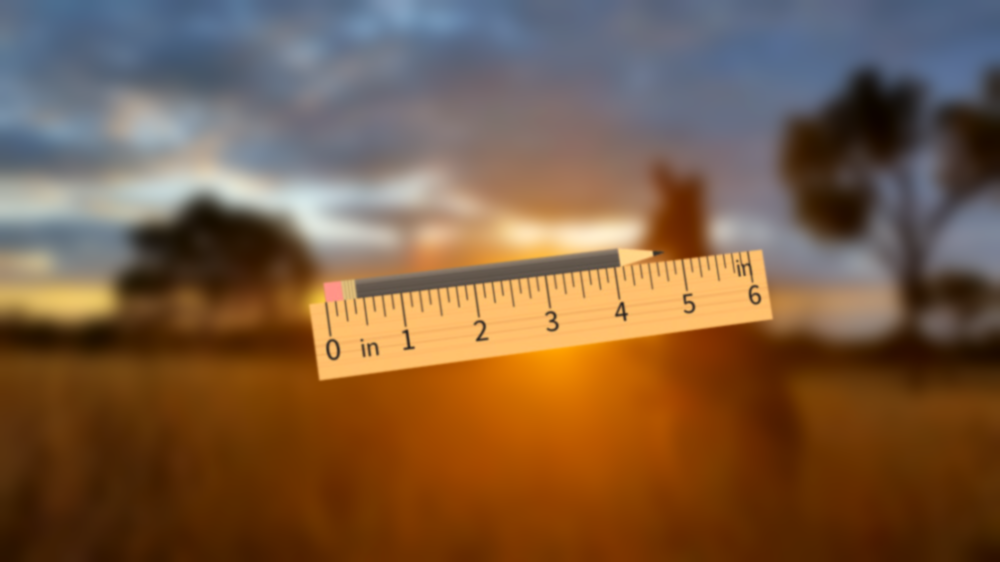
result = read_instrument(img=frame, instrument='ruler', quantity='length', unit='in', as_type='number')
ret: 4.75 in
